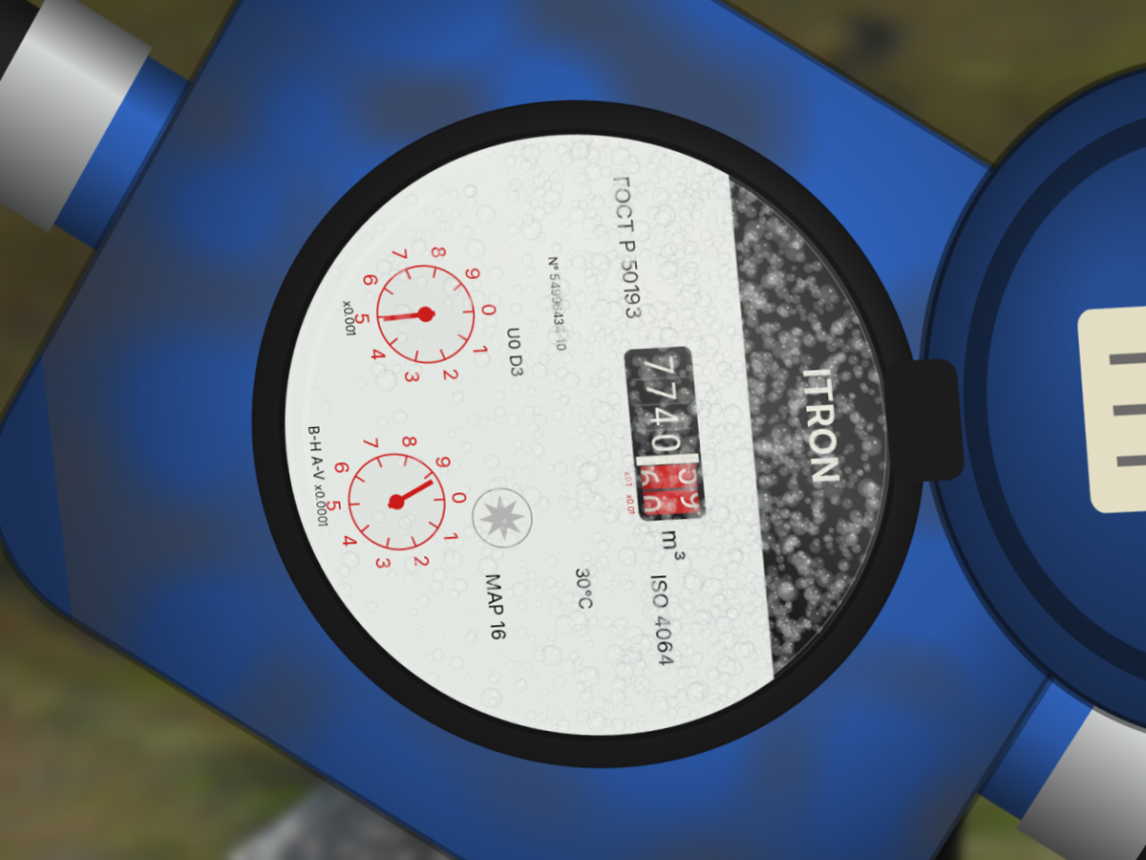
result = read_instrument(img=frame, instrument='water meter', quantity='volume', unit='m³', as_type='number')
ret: 7740.5949 m³
